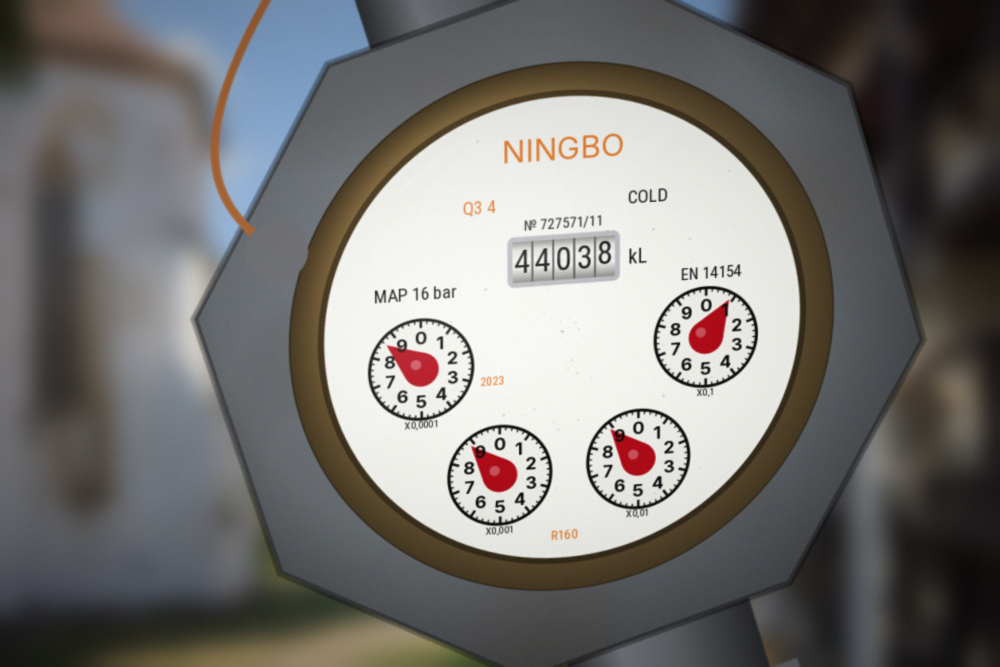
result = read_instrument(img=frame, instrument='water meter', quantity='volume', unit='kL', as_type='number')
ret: 44038.0888 kL
